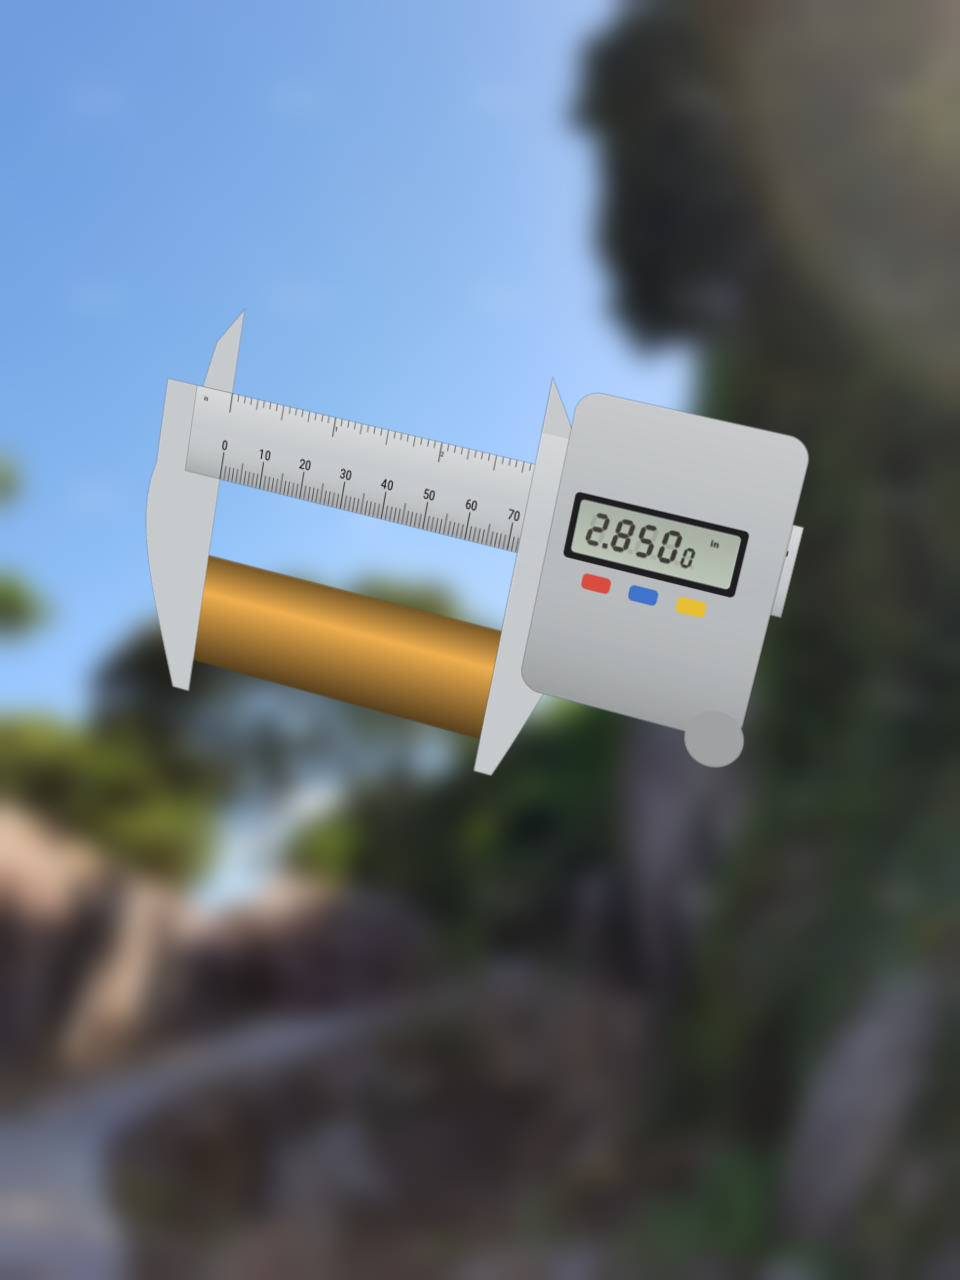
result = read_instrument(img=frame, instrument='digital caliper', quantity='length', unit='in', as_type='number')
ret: 2.8500 in
